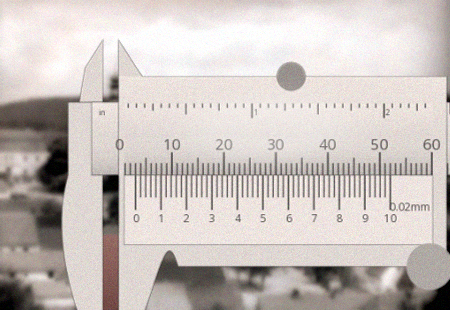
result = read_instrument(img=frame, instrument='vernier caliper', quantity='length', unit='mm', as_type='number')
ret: 3.0 mm
